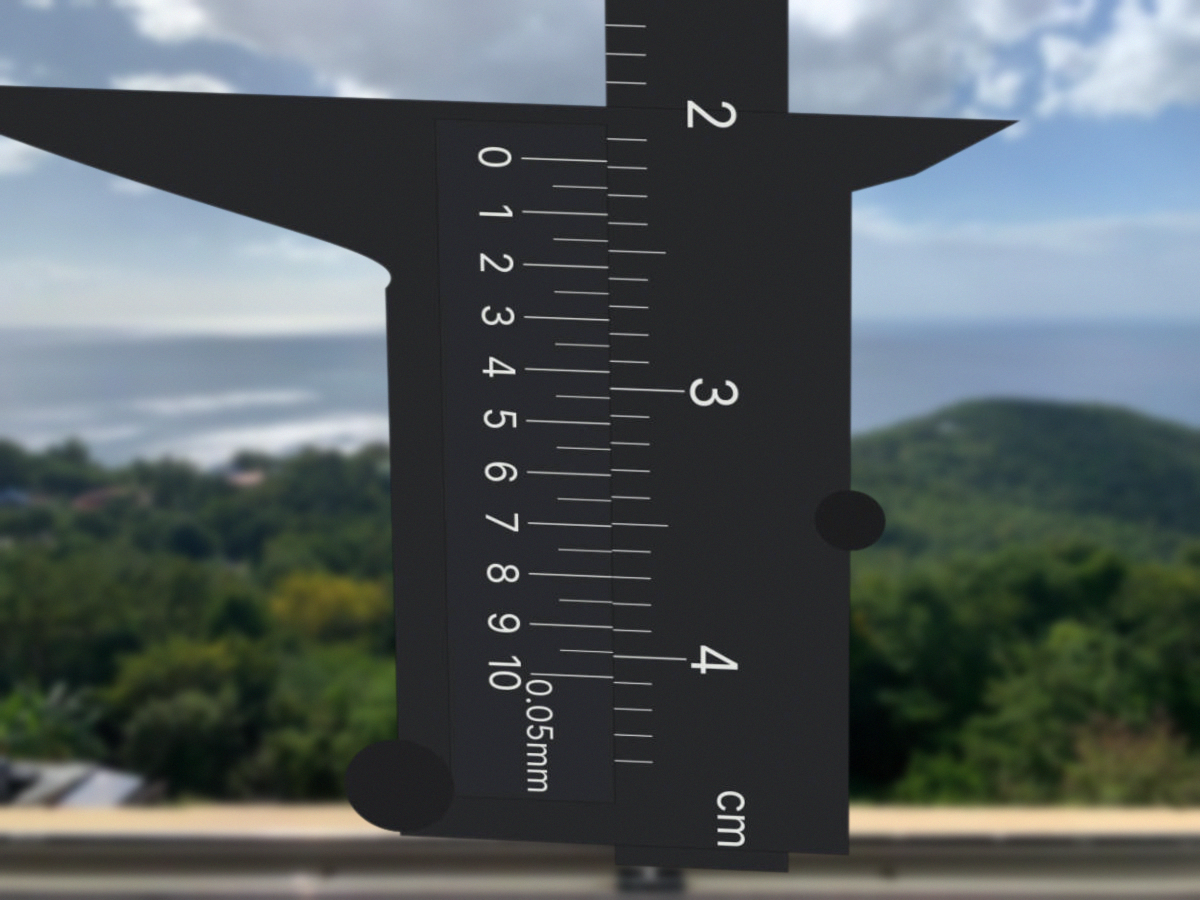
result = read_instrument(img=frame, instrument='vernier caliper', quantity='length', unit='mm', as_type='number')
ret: 21.8 mm
